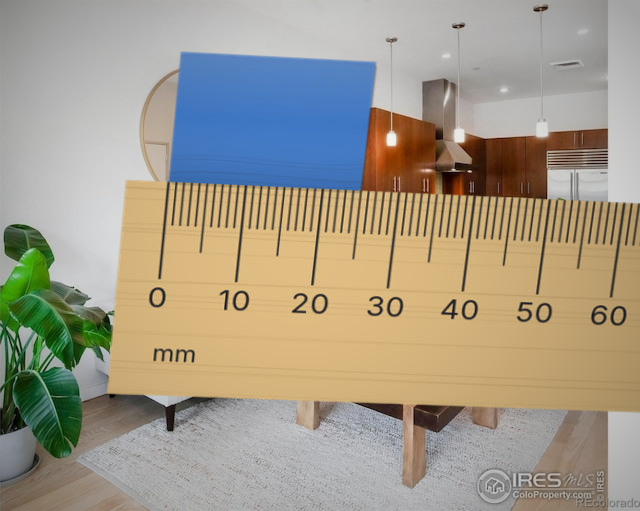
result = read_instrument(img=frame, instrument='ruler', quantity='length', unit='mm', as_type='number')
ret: 25 mm
